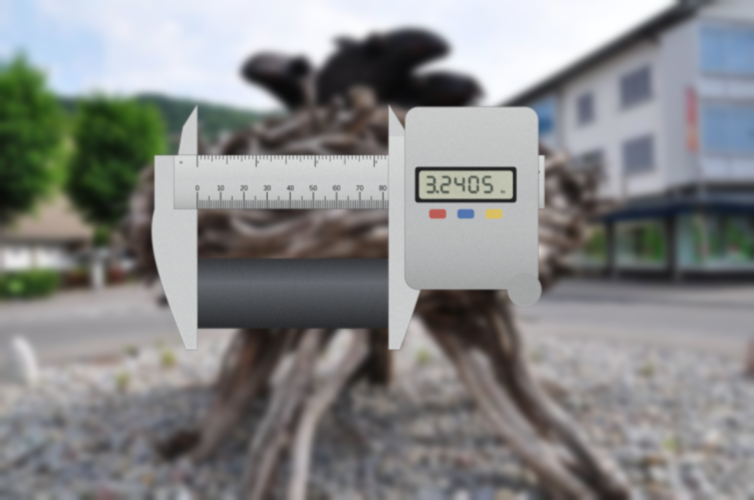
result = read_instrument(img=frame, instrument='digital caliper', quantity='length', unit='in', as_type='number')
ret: 3.2405 in
